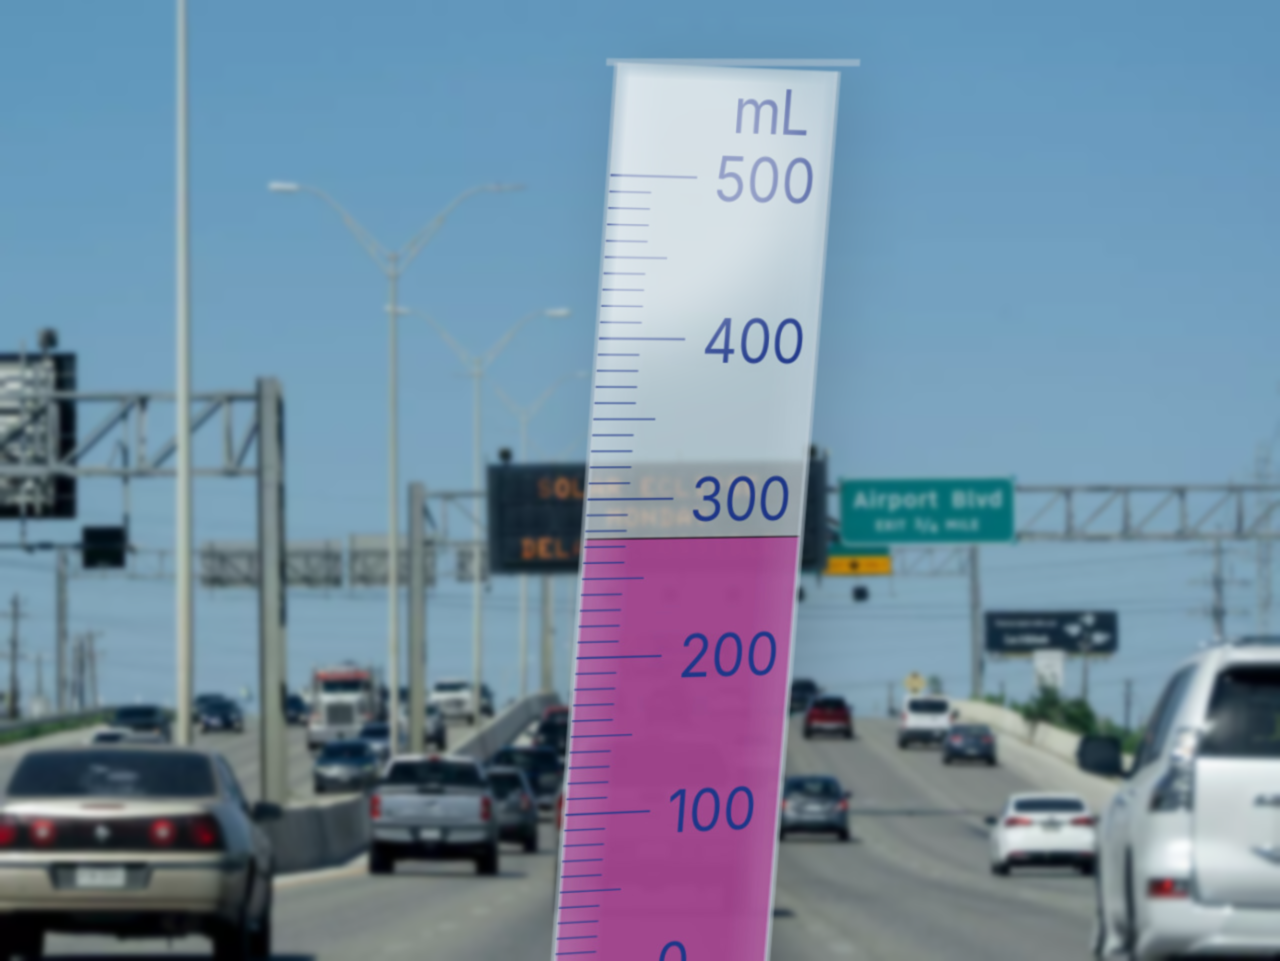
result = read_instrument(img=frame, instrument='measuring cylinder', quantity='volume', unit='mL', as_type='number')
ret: 275 mL
